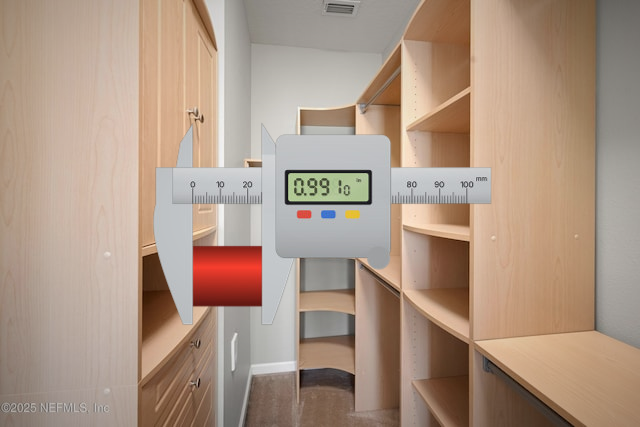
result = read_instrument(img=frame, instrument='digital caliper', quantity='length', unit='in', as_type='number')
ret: 0.9910 in
